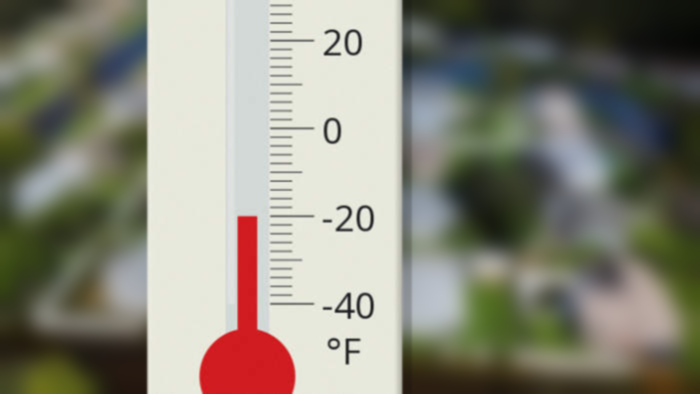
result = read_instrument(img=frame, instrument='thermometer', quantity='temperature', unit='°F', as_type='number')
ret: -20 °F
